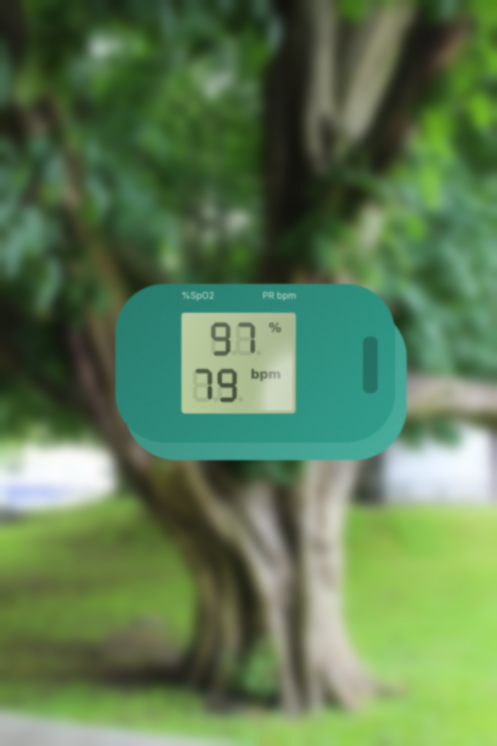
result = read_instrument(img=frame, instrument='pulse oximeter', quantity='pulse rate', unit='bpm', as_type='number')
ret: 79 bpm
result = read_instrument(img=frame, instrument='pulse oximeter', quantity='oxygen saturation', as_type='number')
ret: 97 %
